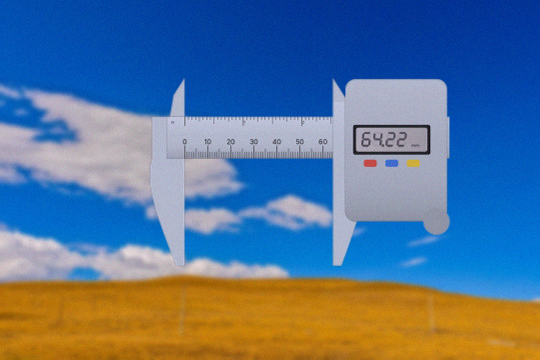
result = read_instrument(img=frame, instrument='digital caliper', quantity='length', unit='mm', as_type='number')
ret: 64.22 mm
